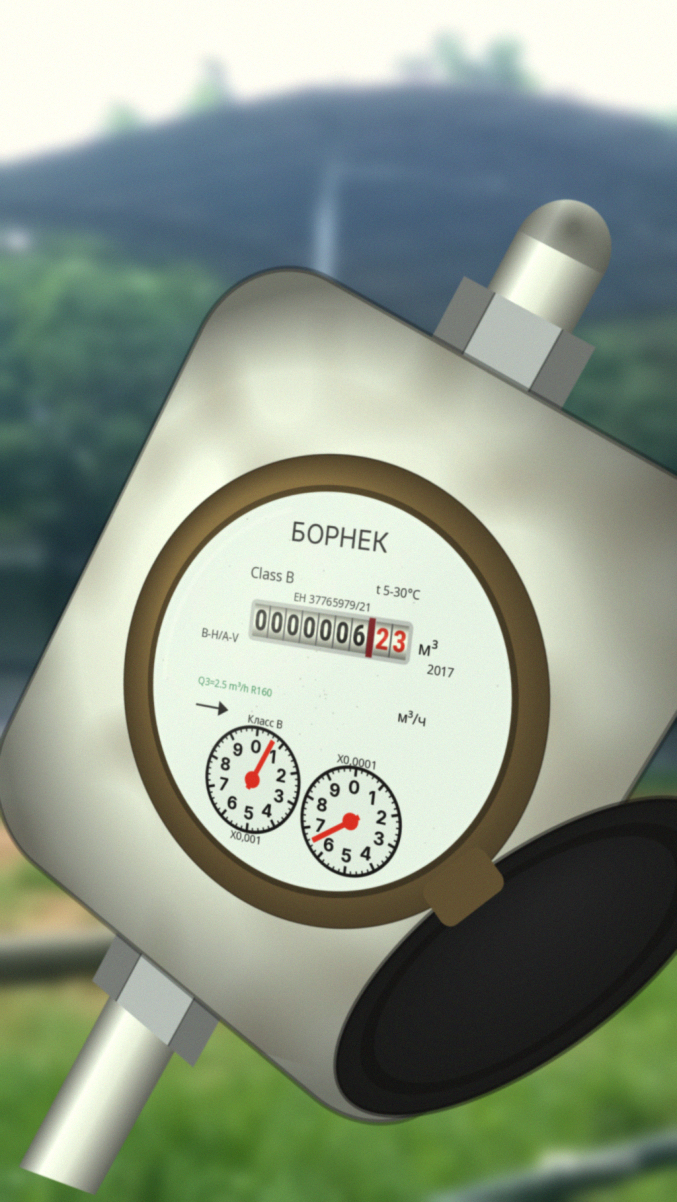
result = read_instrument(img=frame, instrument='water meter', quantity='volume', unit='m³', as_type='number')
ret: 6.2306 m³
